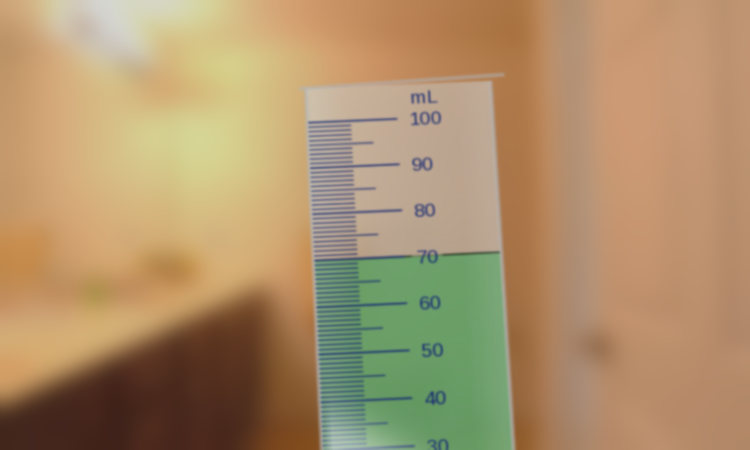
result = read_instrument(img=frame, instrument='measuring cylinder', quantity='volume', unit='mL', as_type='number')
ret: 70 mL
